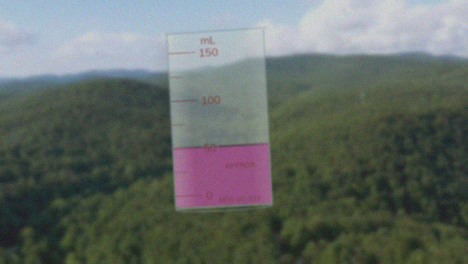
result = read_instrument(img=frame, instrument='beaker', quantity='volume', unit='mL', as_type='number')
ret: 50 mL
